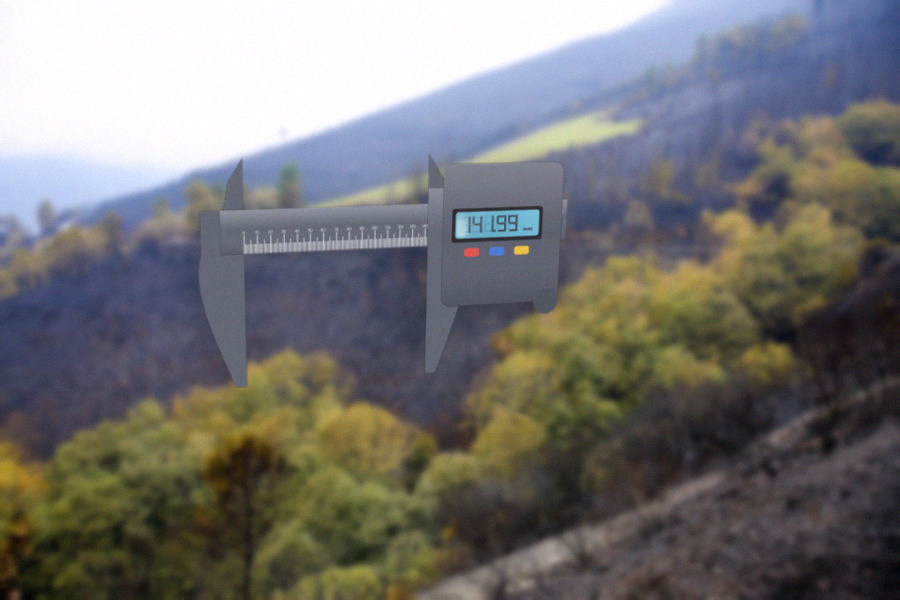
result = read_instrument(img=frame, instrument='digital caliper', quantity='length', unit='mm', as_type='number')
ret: 141.99 mm
